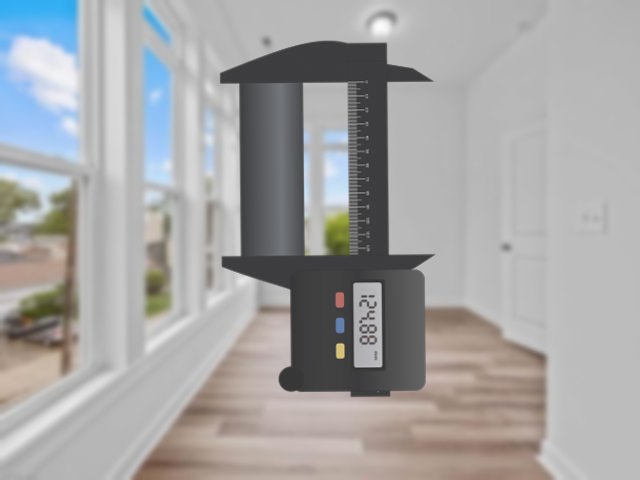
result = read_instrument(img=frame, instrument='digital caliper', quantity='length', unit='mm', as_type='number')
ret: 124.88 mm
